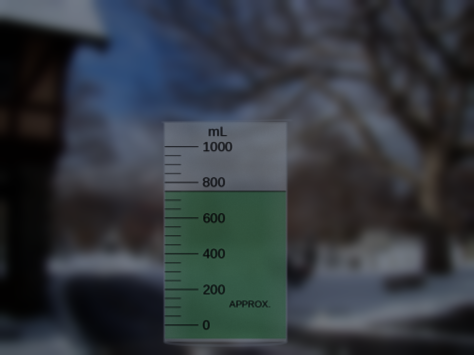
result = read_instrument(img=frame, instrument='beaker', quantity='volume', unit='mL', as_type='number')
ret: 750 mL
